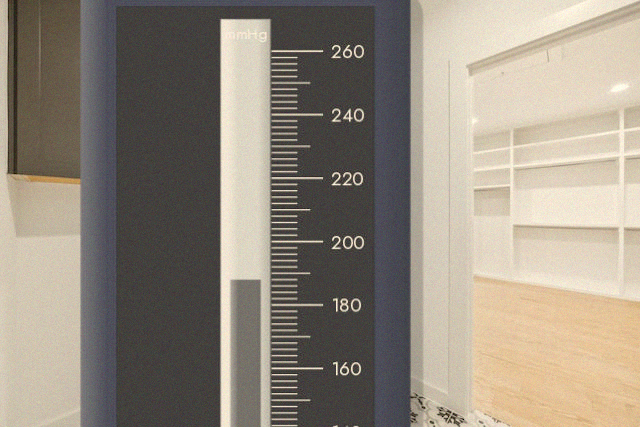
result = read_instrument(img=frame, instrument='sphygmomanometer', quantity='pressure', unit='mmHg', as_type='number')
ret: 188 mmHg
